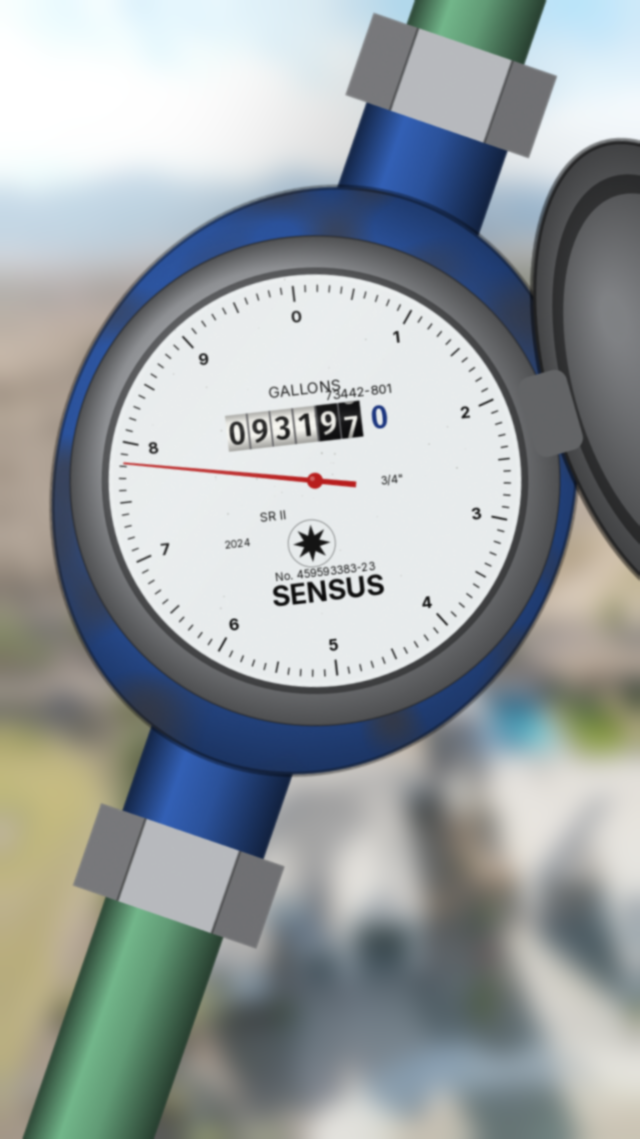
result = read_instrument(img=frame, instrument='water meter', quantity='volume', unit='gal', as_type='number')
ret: 931967.8 gal
